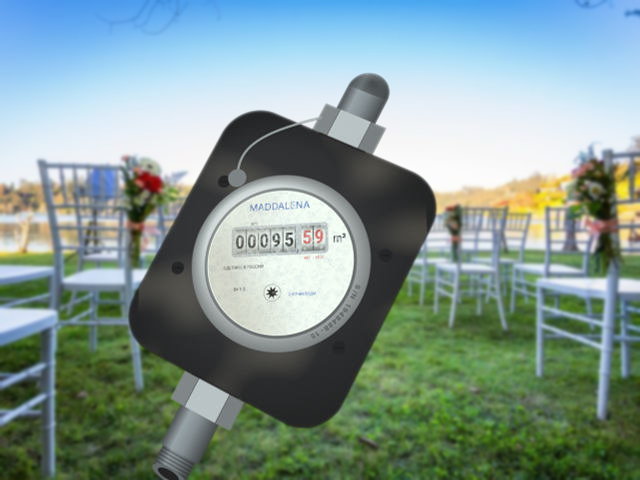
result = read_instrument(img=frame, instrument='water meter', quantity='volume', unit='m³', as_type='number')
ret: 95.59 m³
